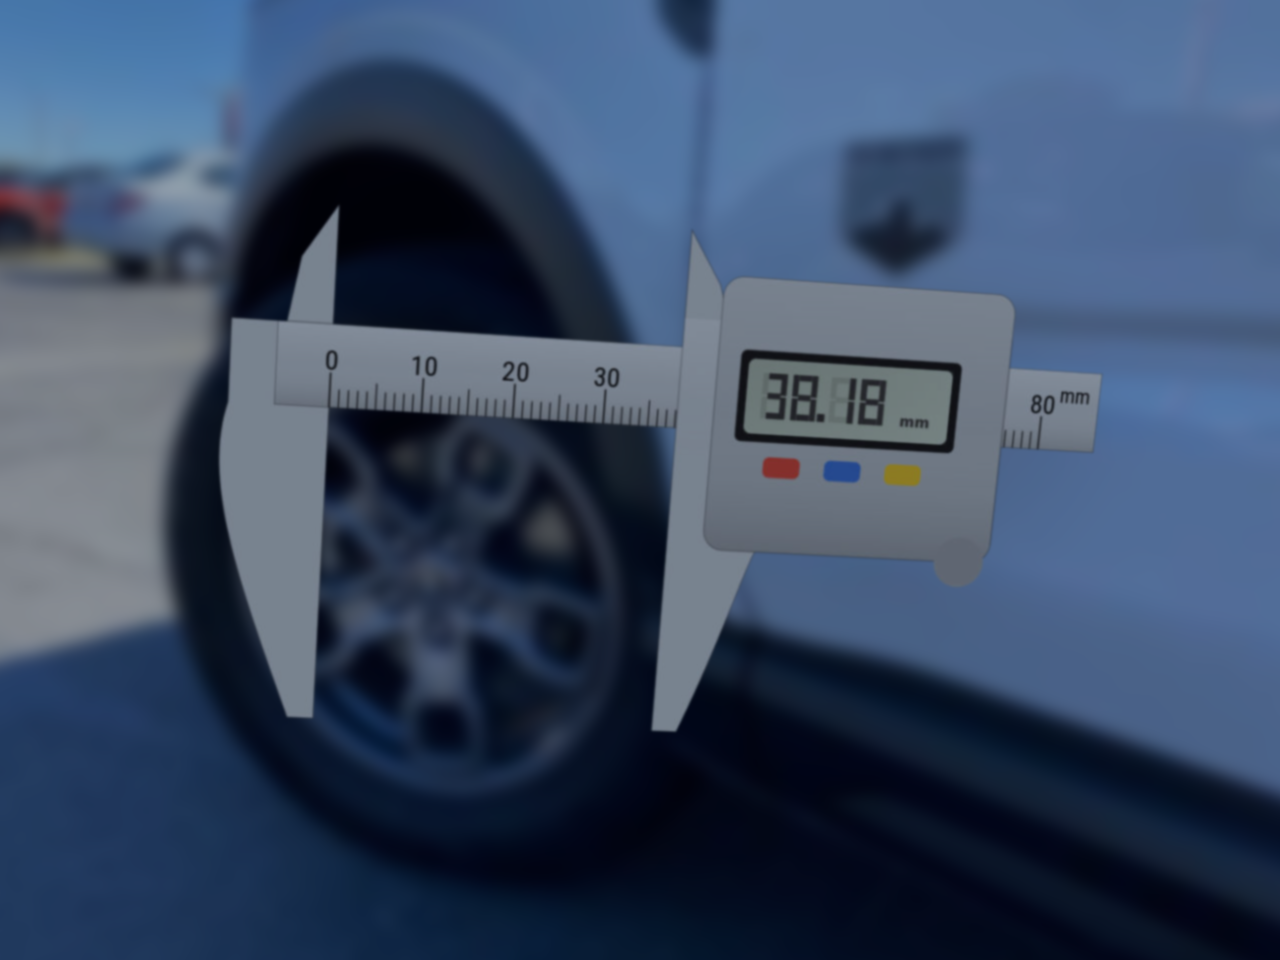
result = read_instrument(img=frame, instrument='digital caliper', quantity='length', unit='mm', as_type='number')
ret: 38.18 mm
